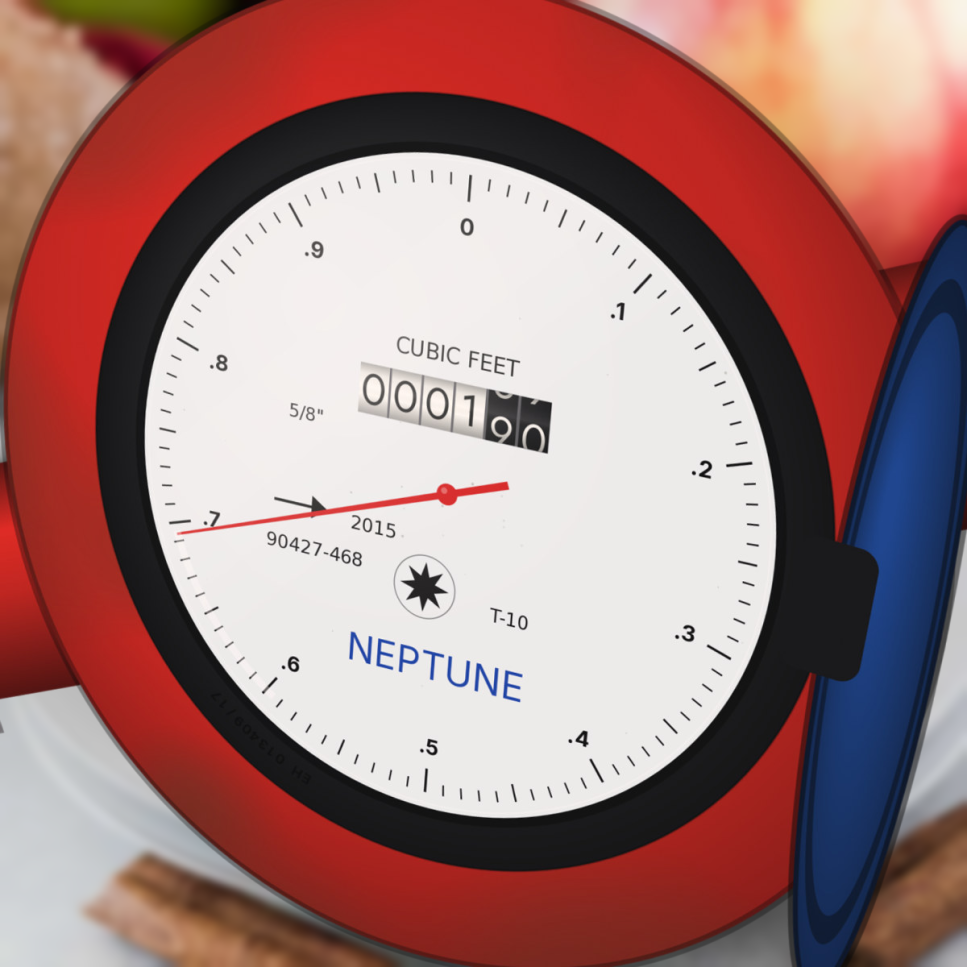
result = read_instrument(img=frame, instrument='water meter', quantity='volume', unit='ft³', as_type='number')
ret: 189.69 ft³
